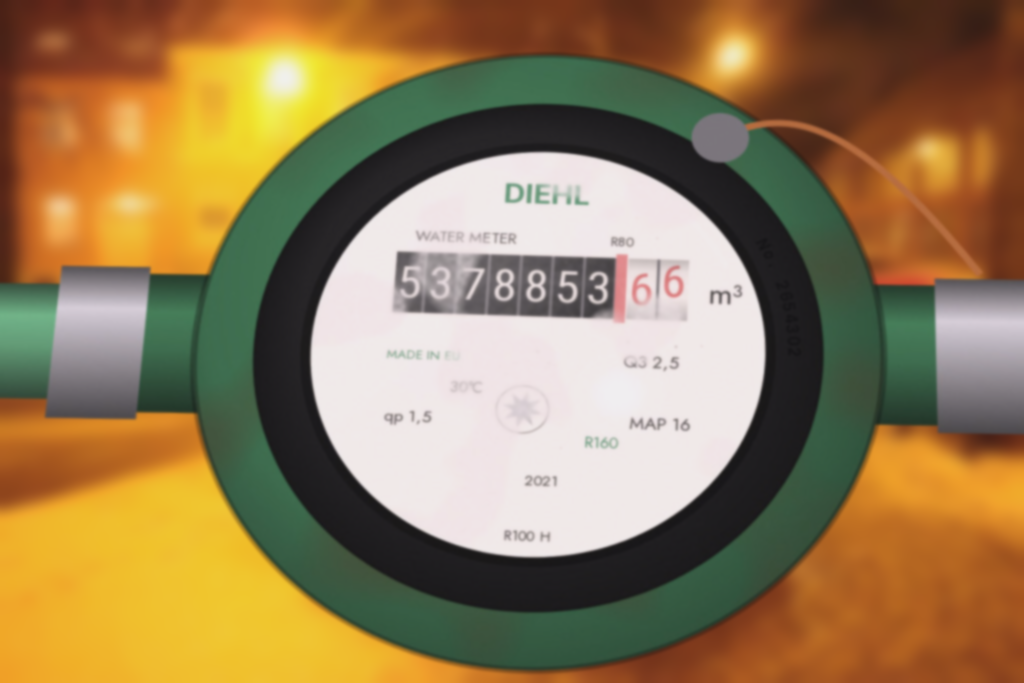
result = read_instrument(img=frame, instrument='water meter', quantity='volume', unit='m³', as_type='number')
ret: 5378853.66 m³
